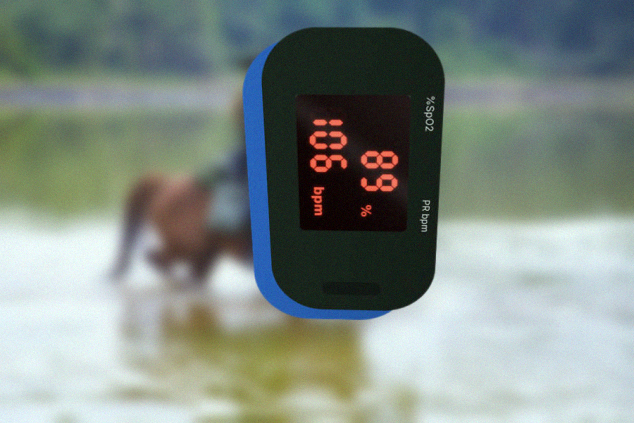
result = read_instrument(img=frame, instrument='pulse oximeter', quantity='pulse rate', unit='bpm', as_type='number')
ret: 106 bpm
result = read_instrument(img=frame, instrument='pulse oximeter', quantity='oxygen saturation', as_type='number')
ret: 89 %
